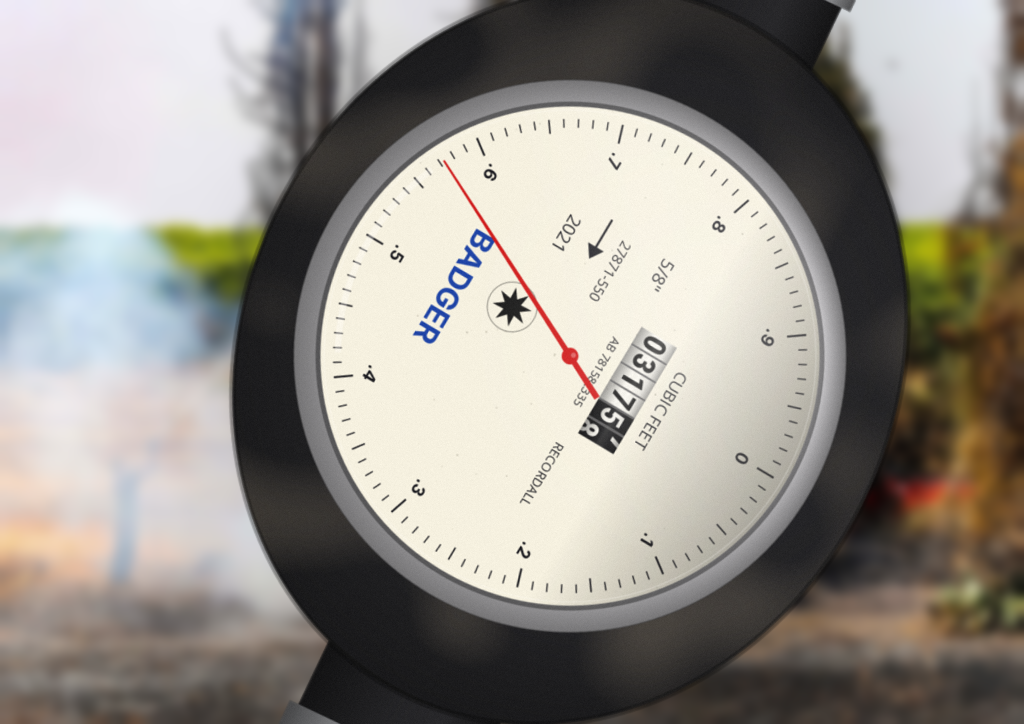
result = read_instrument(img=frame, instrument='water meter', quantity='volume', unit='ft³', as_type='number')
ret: 31757.57 ft³
